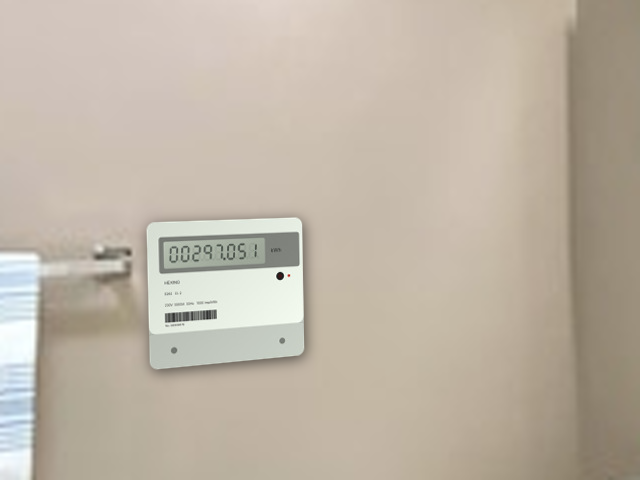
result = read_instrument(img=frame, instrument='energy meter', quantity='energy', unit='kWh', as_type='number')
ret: 297.051 kWh
